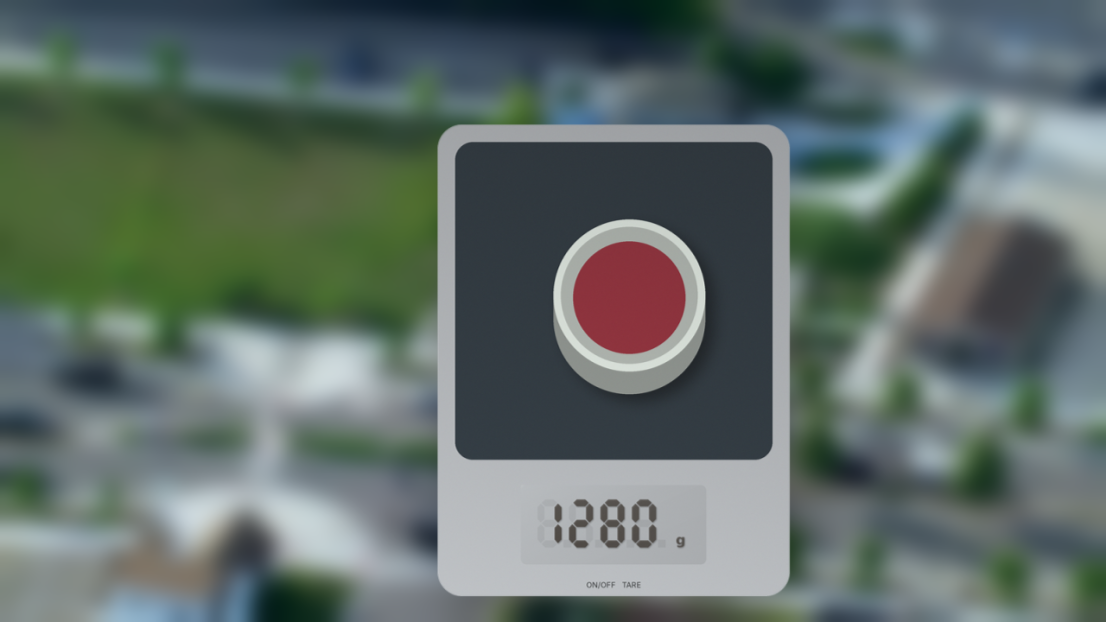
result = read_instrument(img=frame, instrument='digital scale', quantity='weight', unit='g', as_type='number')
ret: 1280 g
